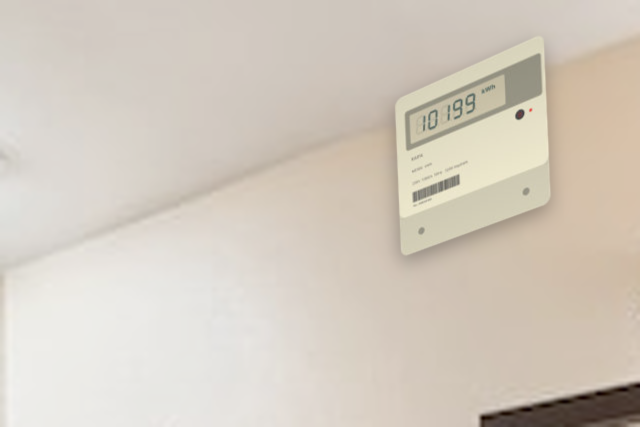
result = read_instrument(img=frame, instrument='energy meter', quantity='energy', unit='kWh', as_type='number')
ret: 10199 kWh
